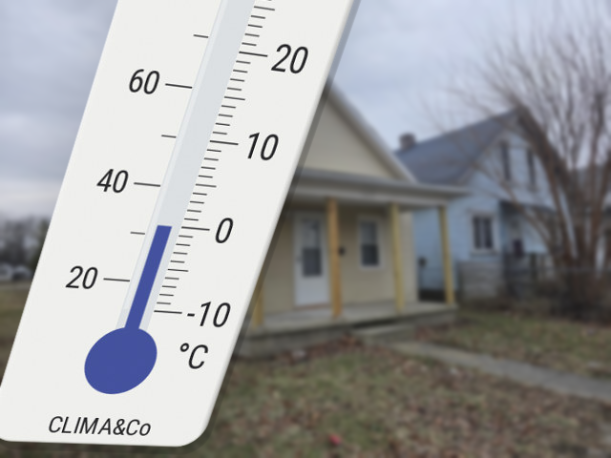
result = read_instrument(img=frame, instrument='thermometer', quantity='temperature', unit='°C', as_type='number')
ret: 0 °C
